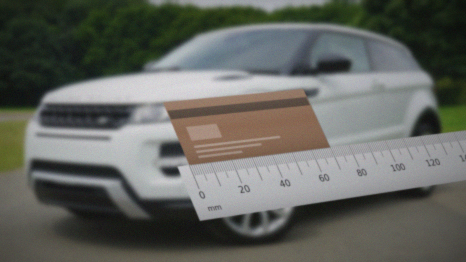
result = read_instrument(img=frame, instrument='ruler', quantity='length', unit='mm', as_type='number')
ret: 70 mm
